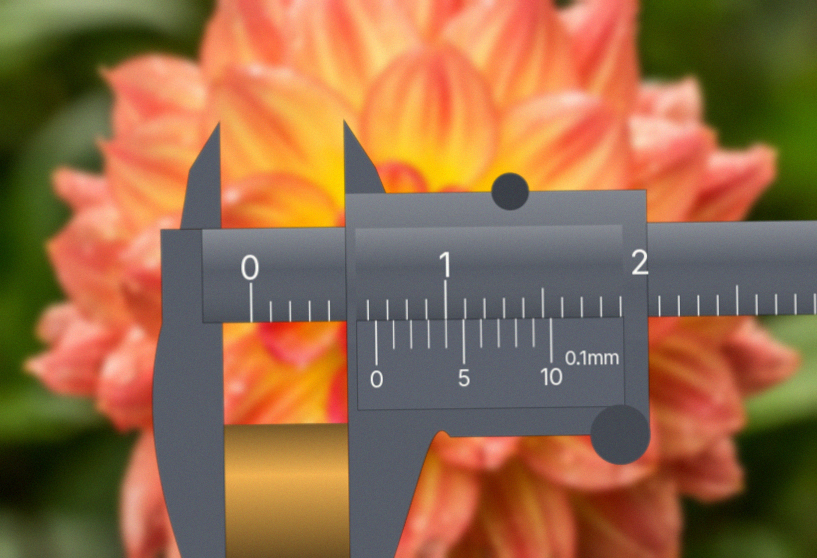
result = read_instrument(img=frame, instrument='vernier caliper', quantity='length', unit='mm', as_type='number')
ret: 6.4 mm
